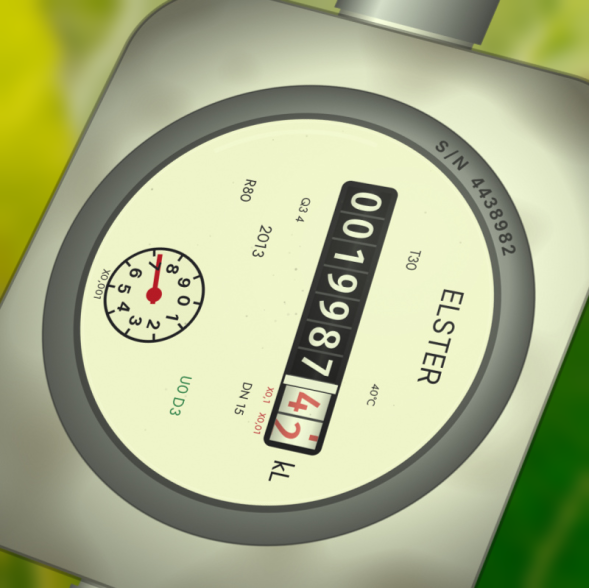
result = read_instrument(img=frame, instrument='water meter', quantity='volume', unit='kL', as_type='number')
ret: 19987.417 kL
